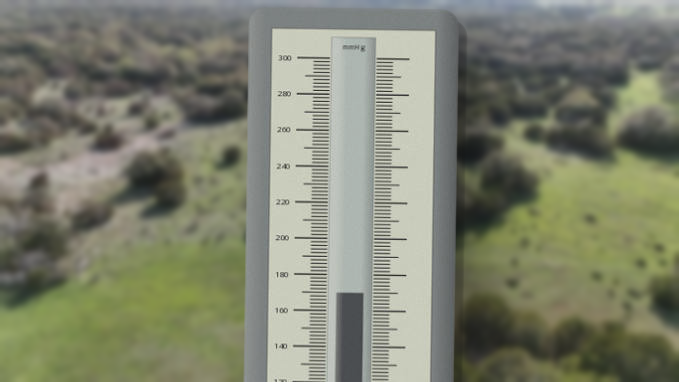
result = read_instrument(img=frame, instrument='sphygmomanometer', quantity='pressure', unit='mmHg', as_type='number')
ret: 170 mmHg
